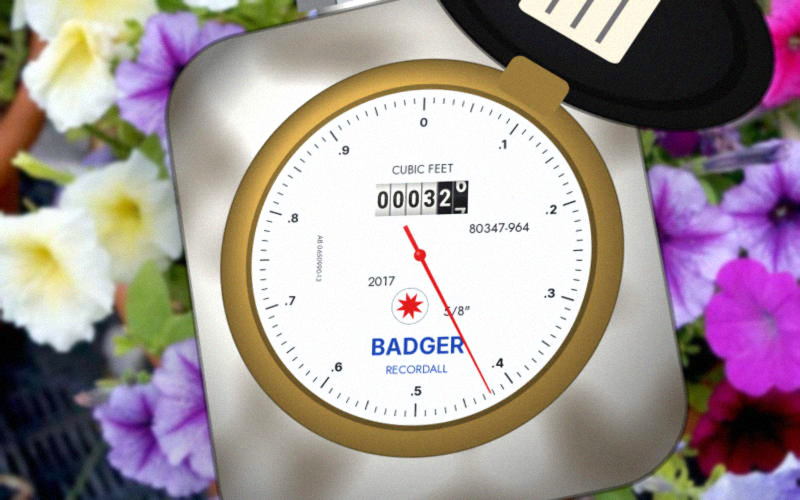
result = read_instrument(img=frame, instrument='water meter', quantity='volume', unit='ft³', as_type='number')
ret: 326.42 ft³
